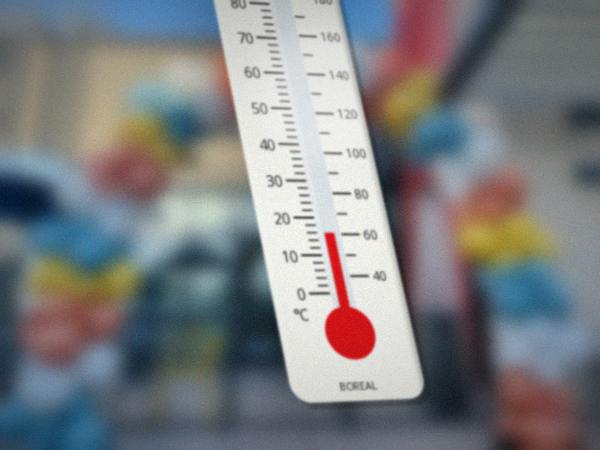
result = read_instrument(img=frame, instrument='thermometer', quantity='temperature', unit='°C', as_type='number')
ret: 16 °C
